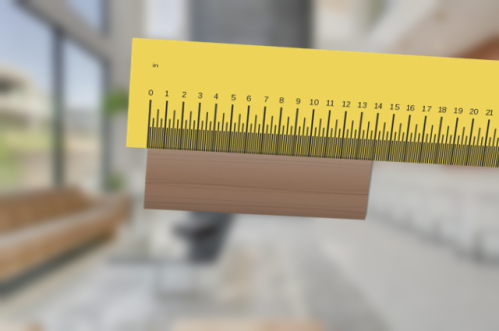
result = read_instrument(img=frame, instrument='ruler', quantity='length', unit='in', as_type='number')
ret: 14 in
